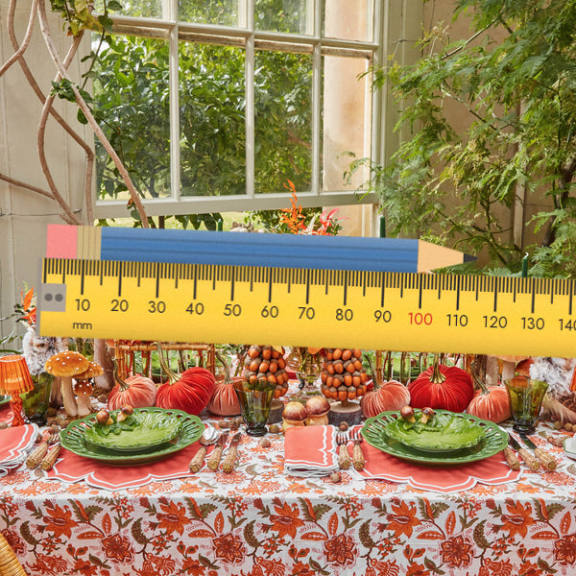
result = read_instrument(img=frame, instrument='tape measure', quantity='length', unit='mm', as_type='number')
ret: 115 mm
